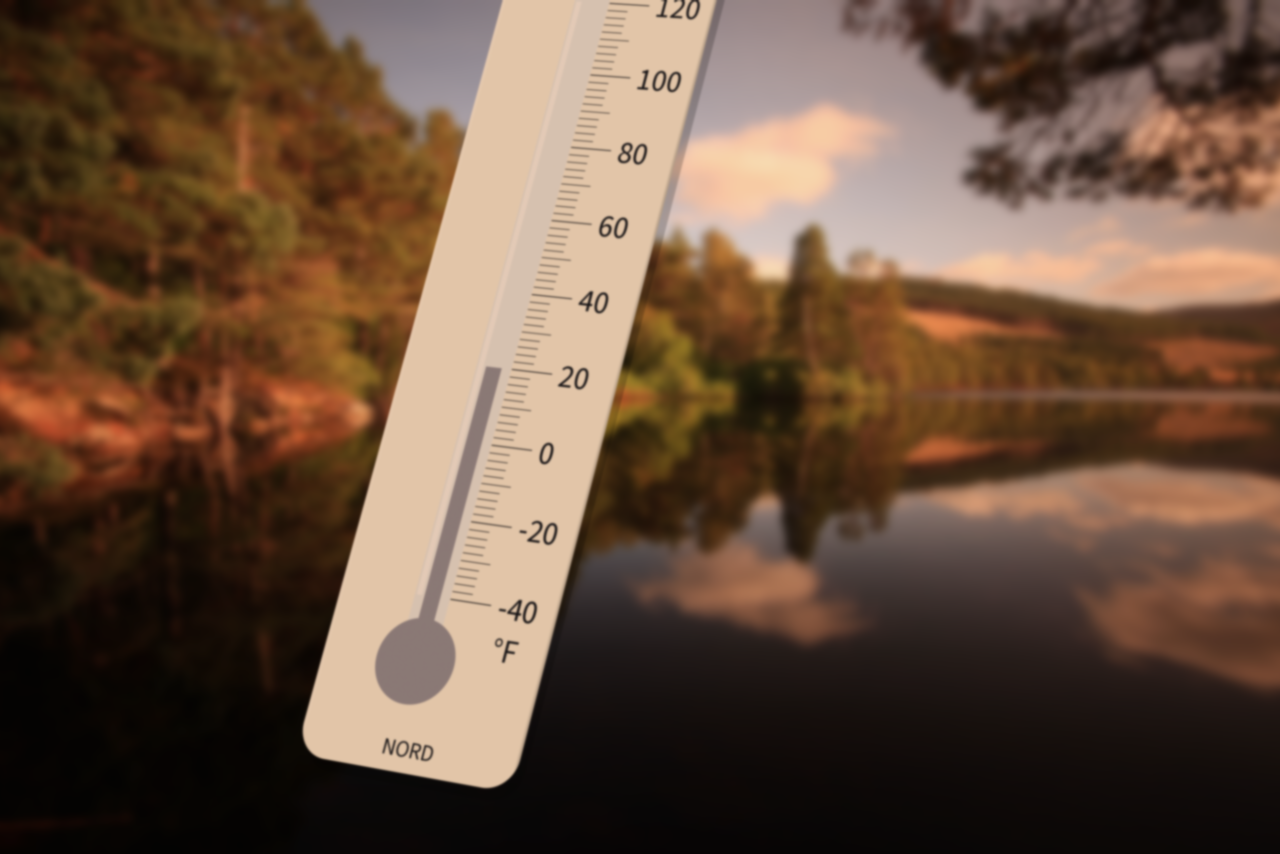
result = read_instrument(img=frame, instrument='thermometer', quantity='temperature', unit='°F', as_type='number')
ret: 20 °F
